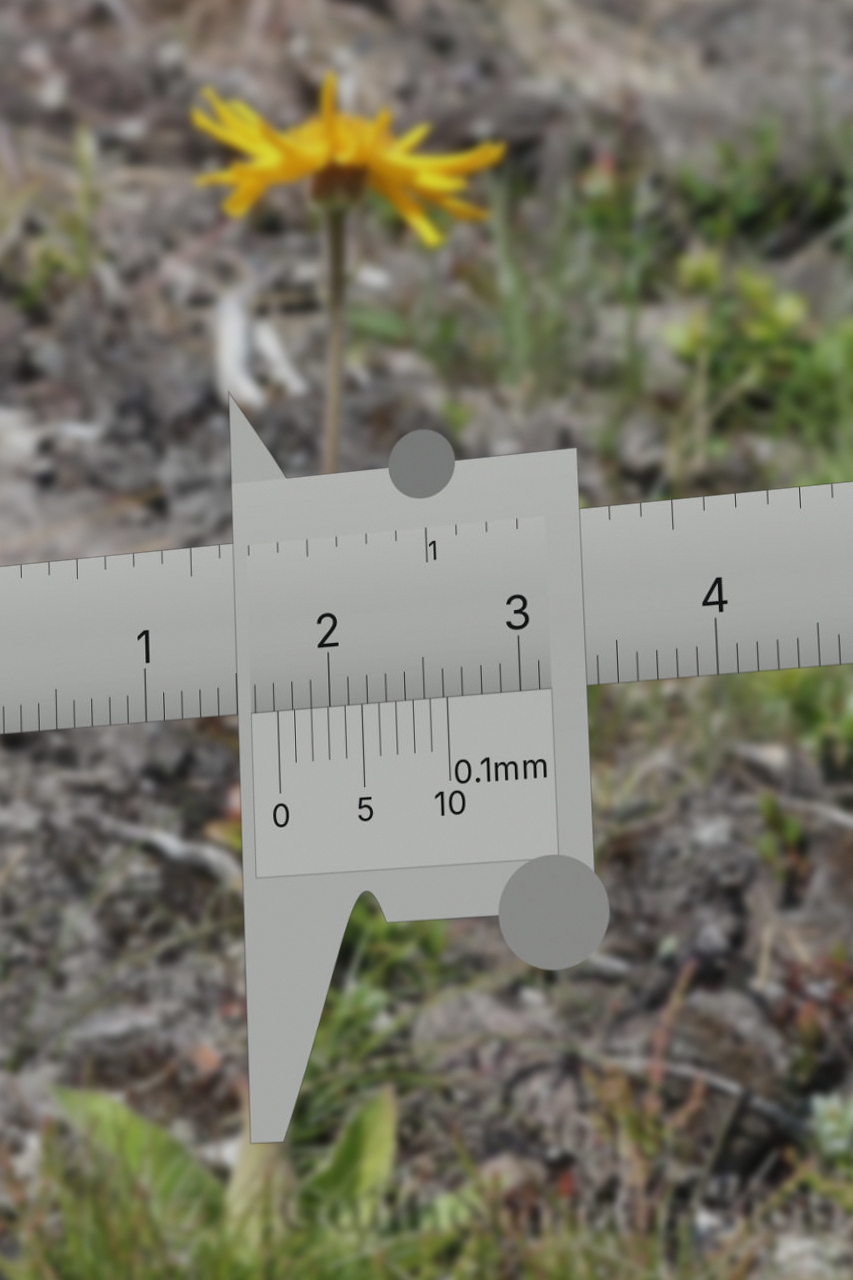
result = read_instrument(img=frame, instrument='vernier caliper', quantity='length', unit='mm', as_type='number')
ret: 17.2 mm
